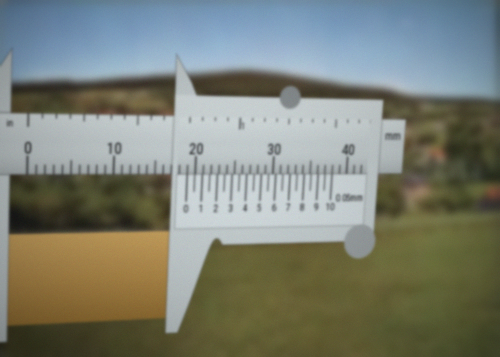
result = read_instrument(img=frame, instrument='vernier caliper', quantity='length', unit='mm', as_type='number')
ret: 19.0 mm
